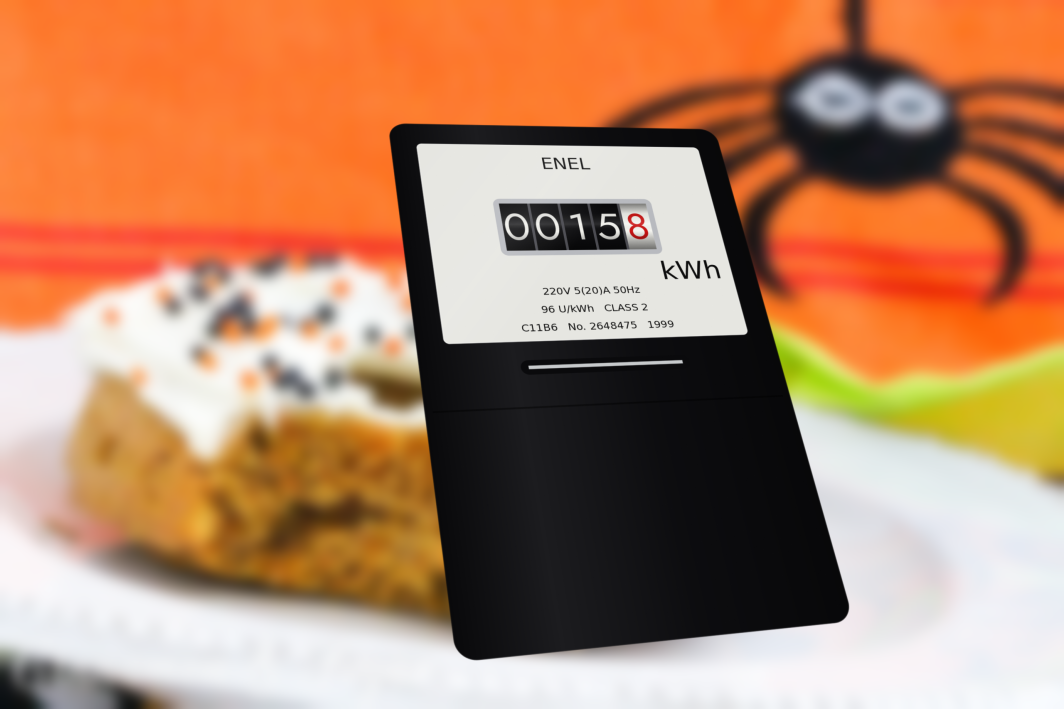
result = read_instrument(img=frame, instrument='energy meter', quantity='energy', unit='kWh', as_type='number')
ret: 15.8 kWh
